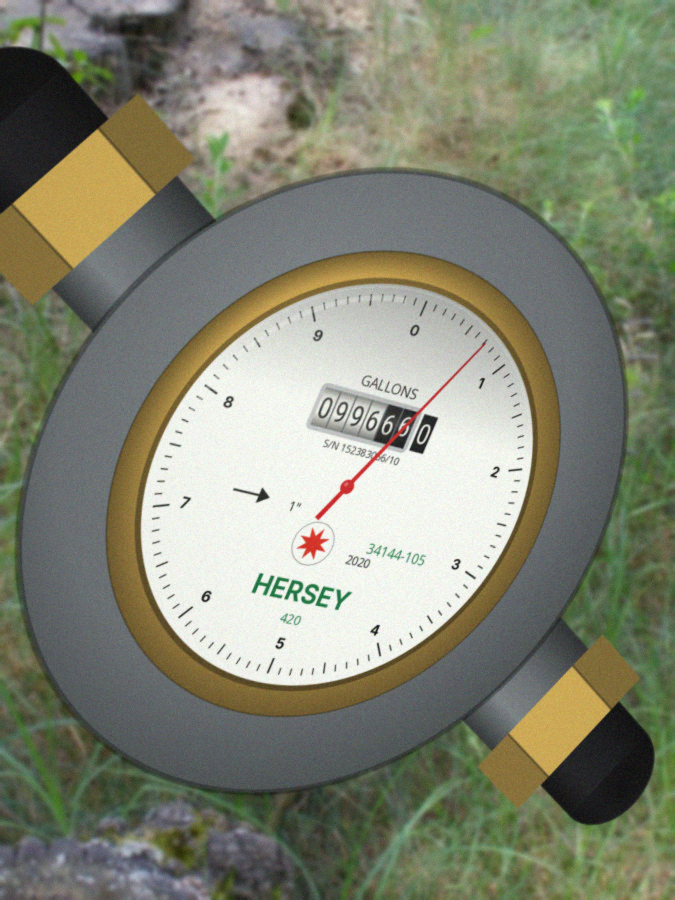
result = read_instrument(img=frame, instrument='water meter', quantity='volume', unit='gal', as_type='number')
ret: 996660.7 gal
